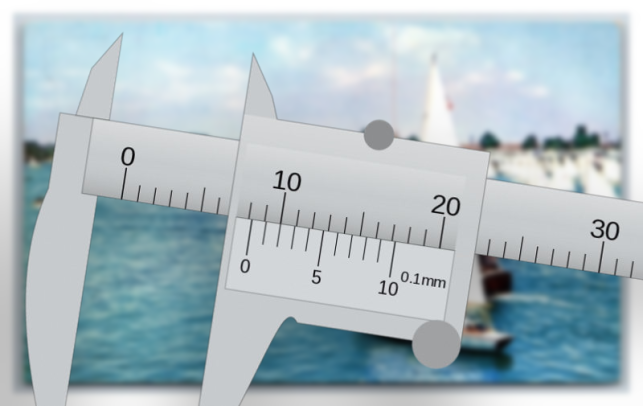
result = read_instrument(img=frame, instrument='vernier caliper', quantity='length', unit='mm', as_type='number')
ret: 8.2 mm
